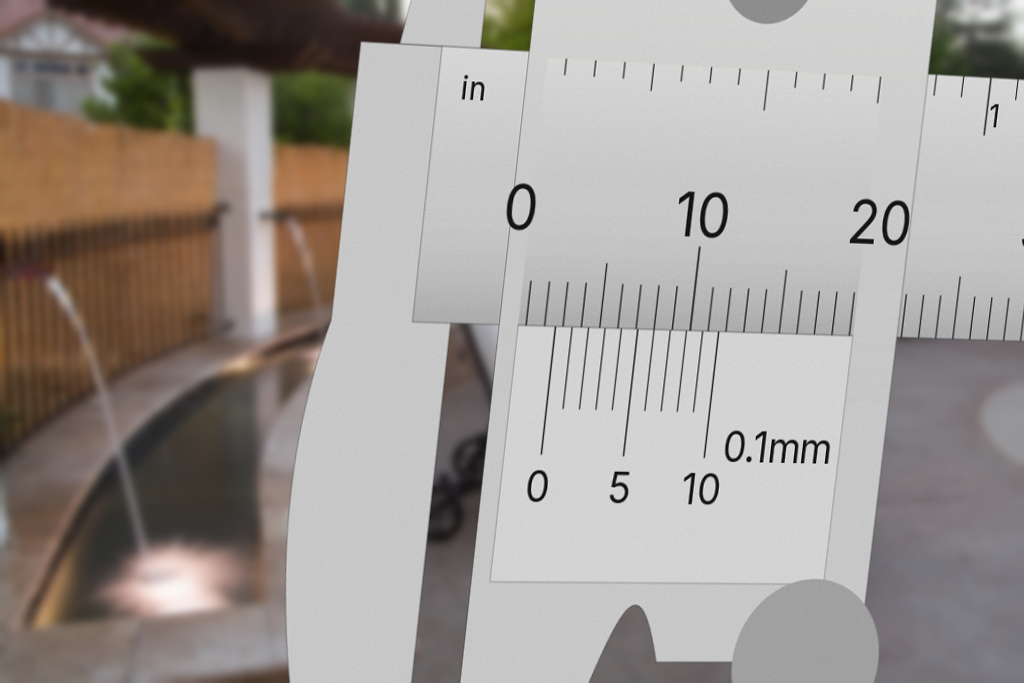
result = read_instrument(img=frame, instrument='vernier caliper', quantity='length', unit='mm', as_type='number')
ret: 2.6 mm
